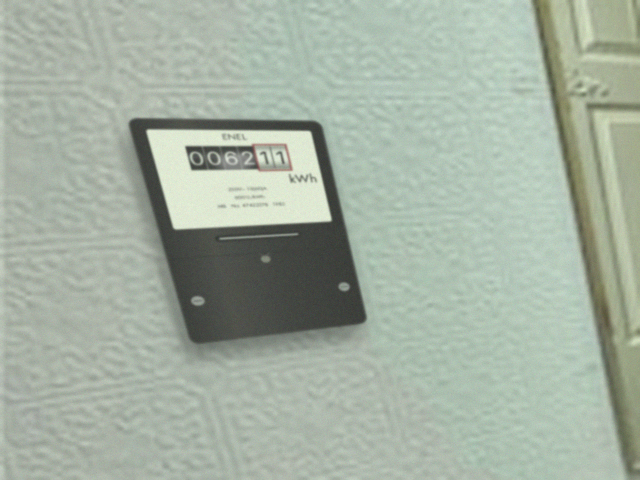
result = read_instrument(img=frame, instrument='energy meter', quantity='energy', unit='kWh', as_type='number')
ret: 62.11 kWh
